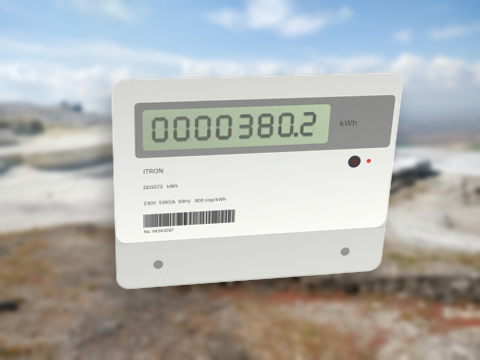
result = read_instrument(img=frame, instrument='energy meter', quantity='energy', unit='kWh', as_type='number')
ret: 380.2 kWh
